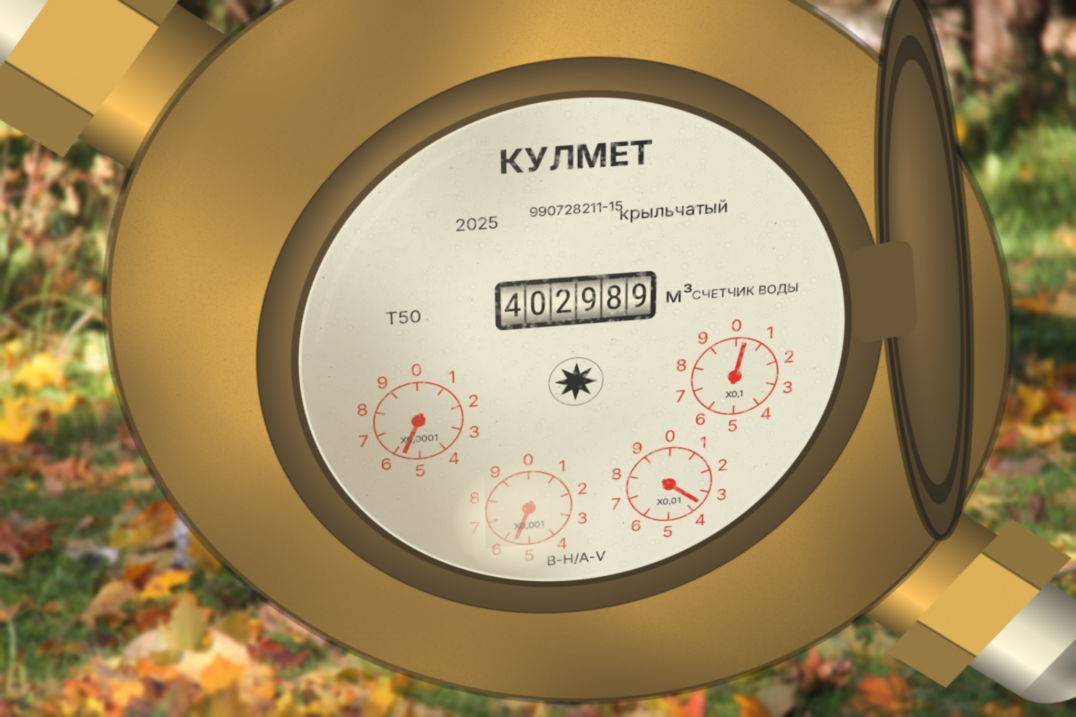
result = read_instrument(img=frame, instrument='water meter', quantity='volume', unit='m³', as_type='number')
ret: 402989.0355 m³
